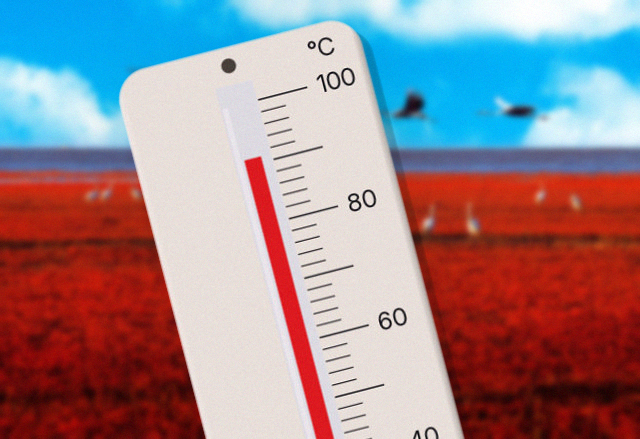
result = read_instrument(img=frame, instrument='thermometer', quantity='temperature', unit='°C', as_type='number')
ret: 91 °C
